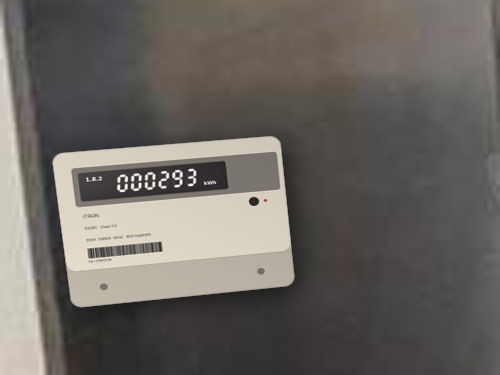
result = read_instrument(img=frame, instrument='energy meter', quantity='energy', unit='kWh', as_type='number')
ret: 293 kWh
